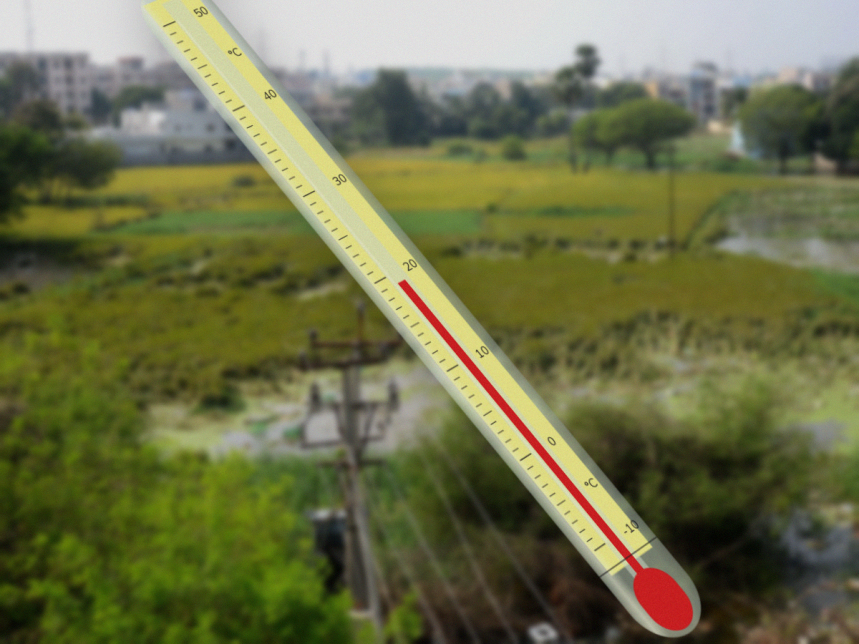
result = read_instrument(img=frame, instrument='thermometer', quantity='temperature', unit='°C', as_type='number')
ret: 19 °C
